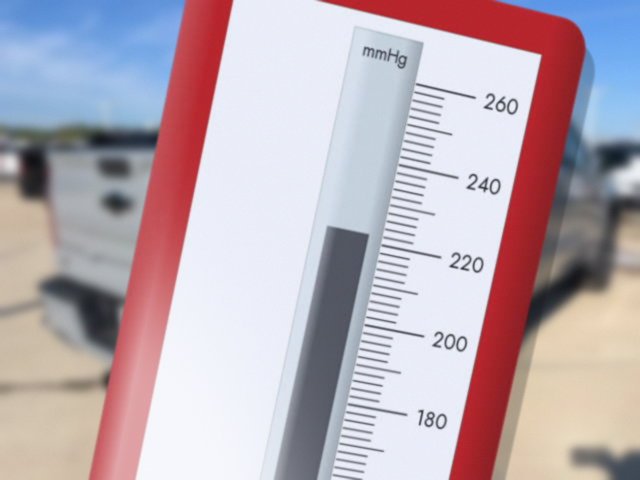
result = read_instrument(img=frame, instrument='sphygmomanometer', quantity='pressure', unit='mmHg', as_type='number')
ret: 222 mmHg
